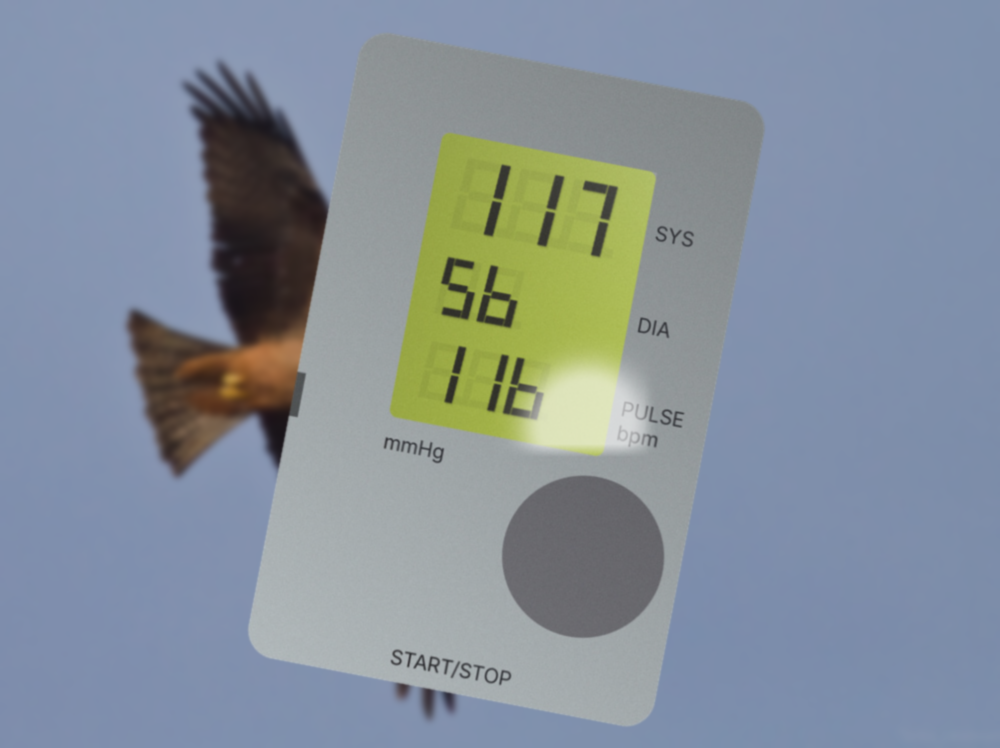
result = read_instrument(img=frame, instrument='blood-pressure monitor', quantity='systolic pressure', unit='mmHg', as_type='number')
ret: 117 mmHg
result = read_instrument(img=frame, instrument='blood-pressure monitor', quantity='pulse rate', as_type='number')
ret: 116 bpm
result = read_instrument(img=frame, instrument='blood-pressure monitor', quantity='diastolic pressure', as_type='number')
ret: 56 mmHg
